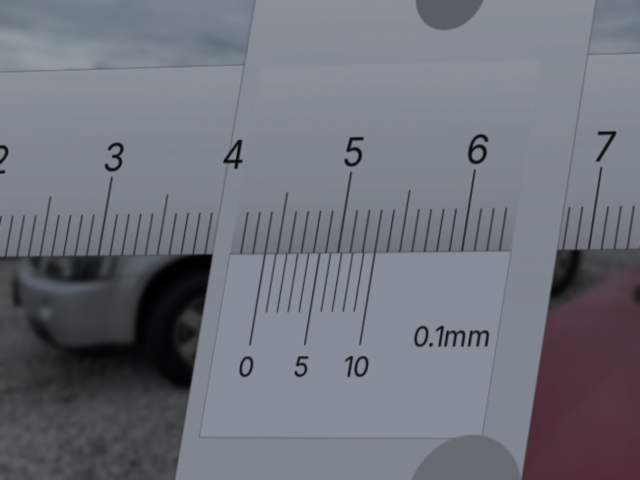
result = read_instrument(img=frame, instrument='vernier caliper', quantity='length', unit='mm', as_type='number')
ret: 44.0 mm
